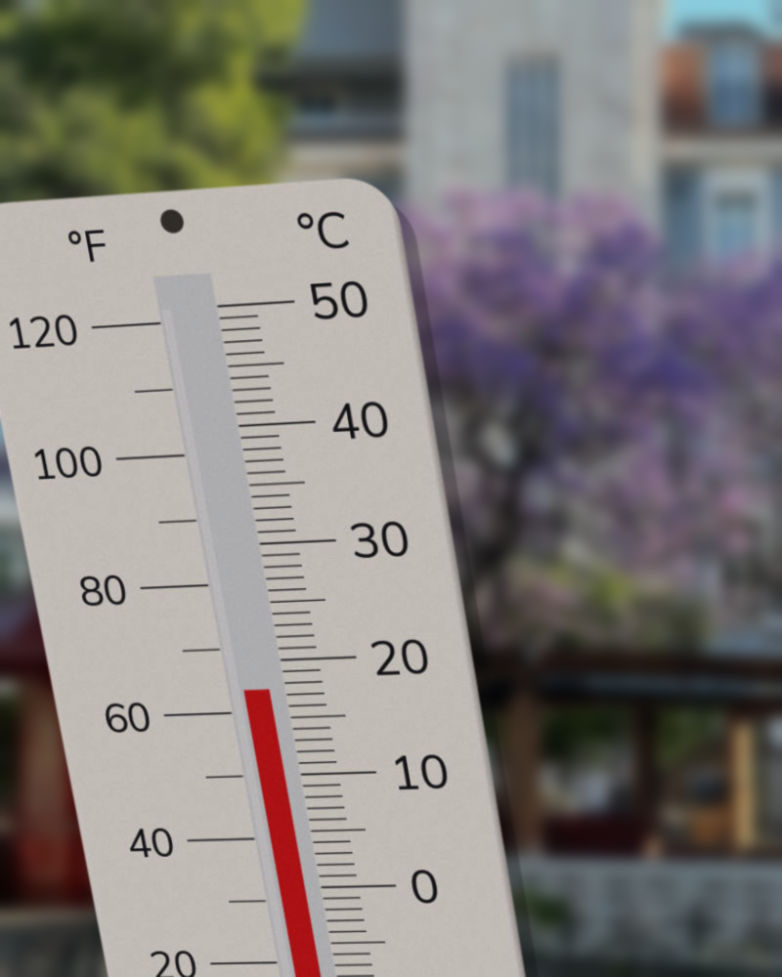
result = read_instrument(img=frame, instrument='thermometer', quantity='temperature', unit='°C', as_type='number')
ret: 17.5 °C
